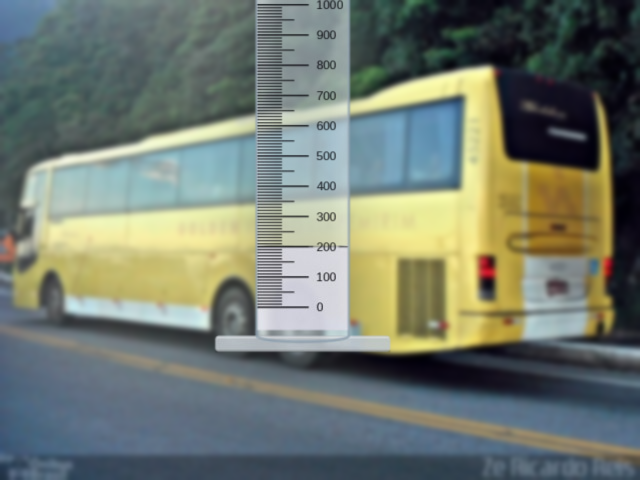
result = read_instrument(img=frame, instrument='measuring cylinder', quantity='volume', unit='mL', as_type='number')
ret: 200 mL
